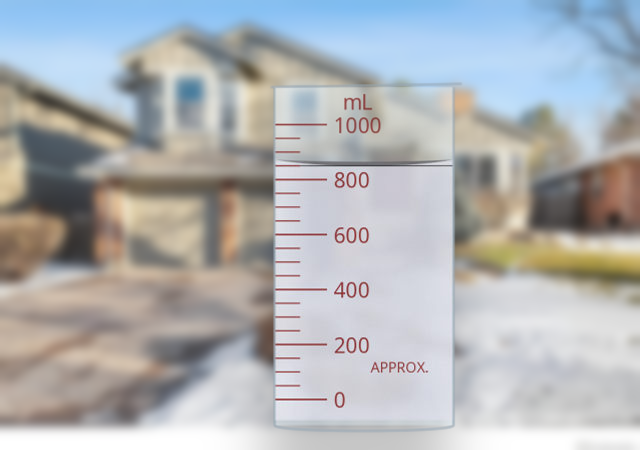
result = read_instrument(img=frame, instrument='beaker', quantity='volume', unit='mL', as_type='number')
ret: 850 mL
